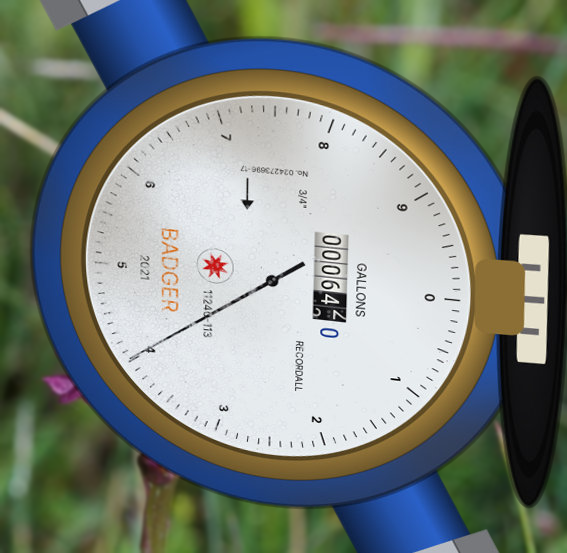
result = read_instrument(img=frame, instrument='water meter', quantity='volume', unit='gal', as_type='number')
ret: 6424.0 gal
